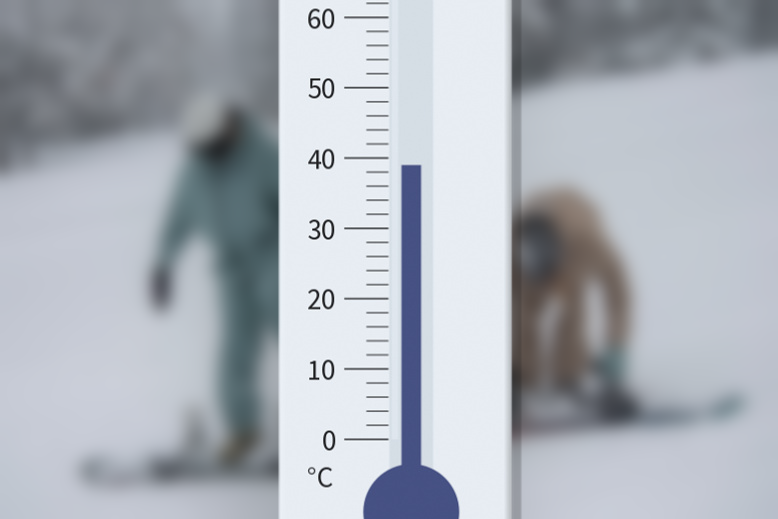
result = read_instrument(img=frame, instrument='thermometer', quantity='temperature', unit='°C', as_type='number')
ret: 39 °C
